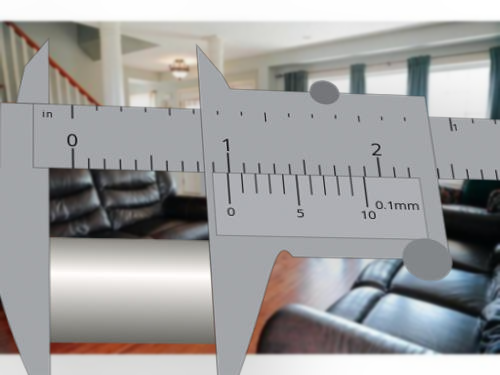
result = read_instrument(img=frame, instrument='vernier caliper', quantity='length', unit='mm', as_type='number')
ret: 9.9 mm
